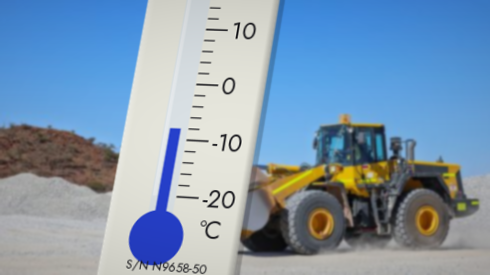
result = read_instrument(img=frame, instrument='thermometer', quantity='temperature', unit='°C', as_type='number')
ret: -8 °C
